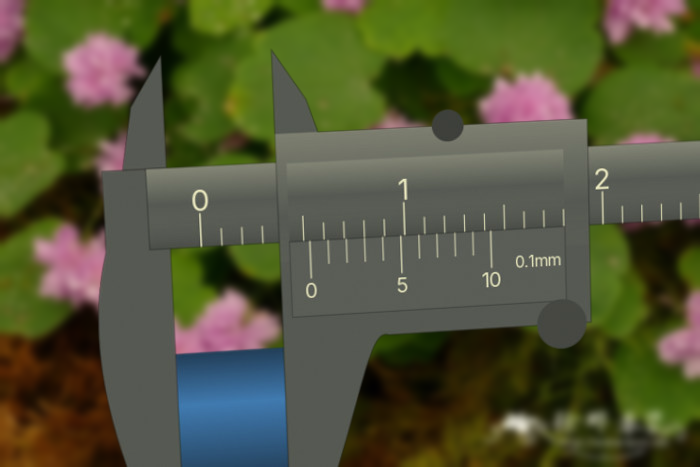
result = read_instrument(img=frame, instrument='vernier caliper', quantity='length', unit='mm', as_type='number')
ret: 5.3 mm
